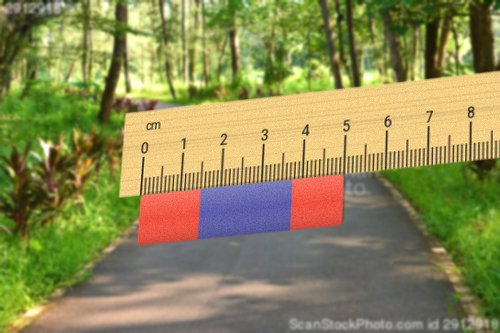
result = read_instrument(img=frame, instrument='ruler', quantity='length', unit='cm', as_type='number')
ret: 5 cm
